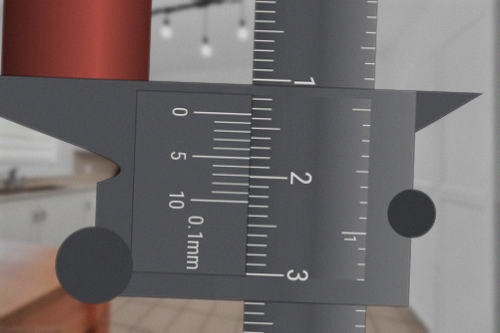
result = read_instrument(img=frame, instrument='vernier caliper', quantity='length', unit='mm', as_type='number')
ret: 13.6 mm
